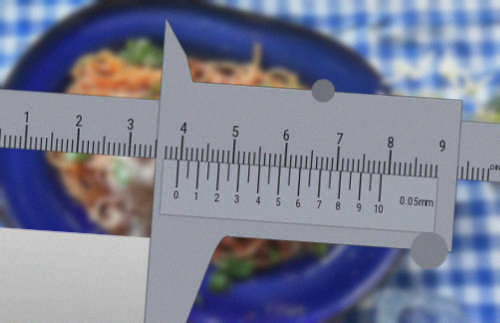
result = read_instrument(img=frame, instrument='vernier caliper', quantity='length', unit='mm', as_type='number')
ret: 39.5 mm
